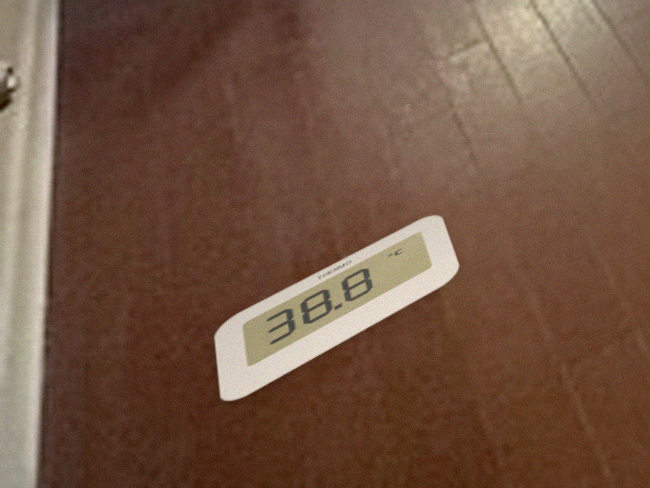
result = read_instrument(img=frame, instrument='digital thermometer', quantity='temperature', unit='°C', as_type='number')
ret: 38.8 °C
